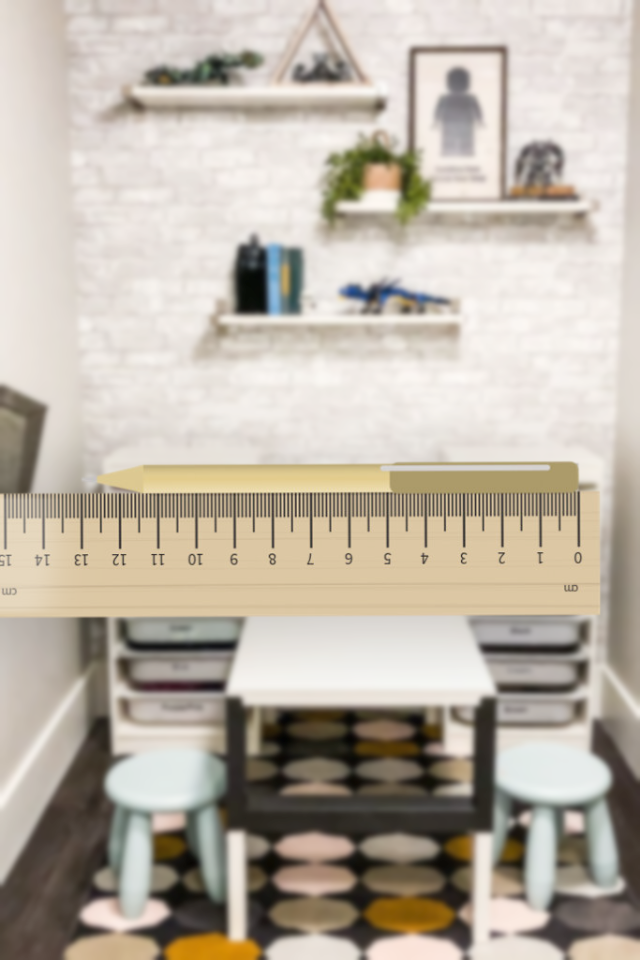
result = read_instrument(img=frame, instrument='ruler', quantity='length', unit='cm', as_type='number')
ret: 13 cm
